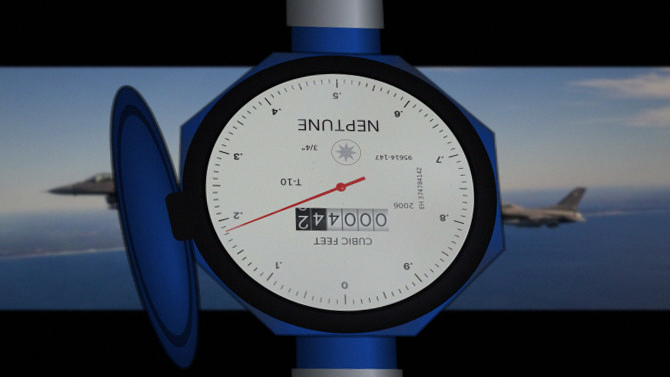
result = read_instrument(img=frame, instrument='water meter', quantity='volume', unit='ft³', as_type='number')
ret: 442.18 ft³
